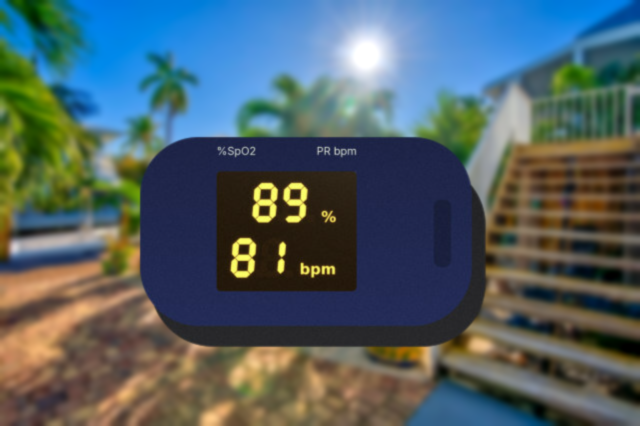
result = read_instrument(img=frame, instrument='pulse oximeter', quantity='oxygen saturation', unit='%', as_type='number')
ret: 89 %
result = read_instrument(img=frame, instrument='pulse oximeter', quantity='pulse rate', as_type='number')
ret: 81 bpm
